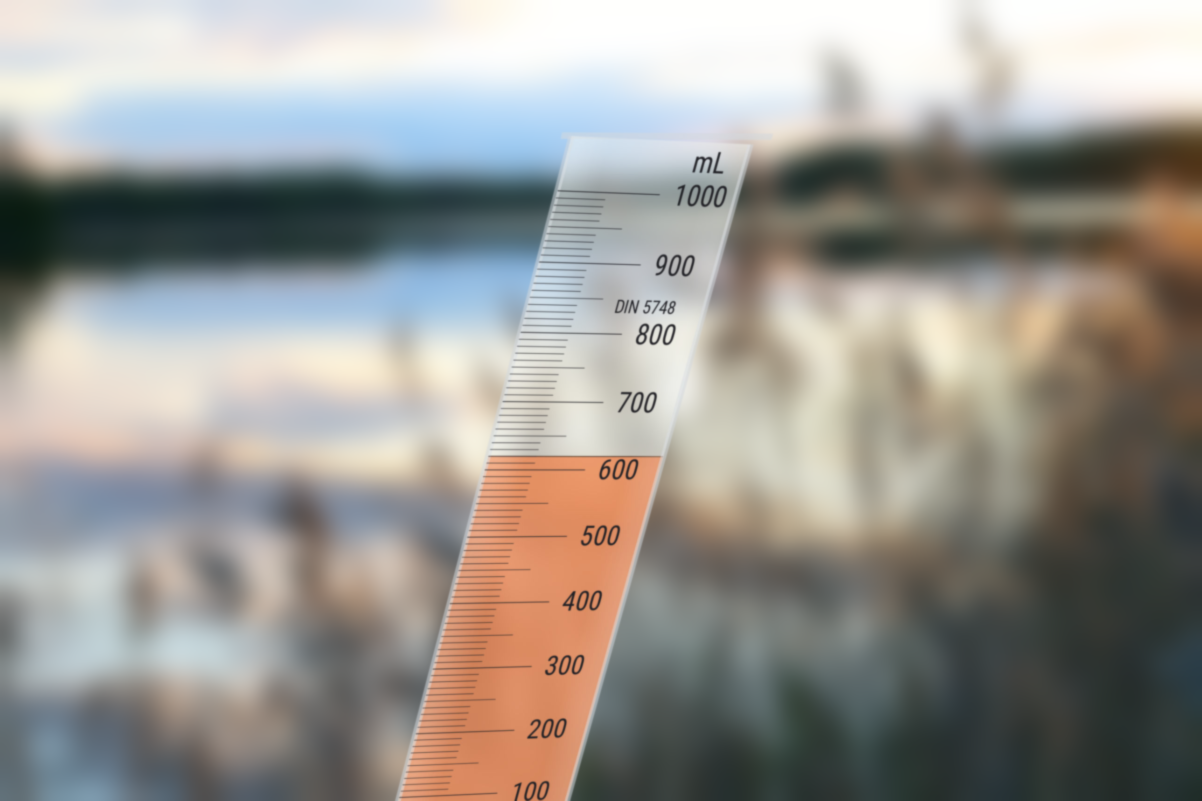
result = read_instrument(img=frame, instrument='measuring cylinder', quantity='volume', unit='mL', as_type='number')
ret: 620 mL
